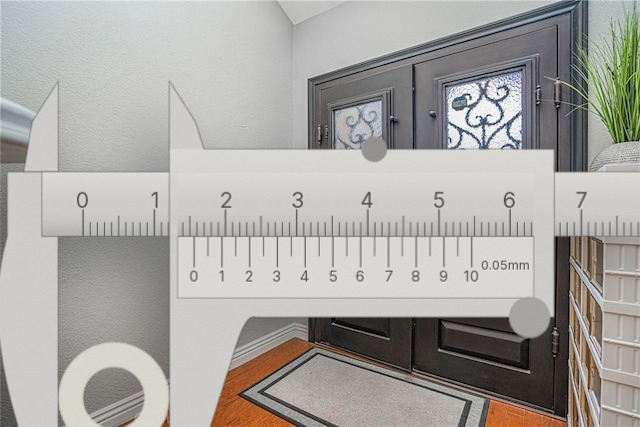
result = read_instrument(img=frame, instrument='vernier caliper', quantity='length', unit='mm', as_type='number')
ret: 15.6 mm
